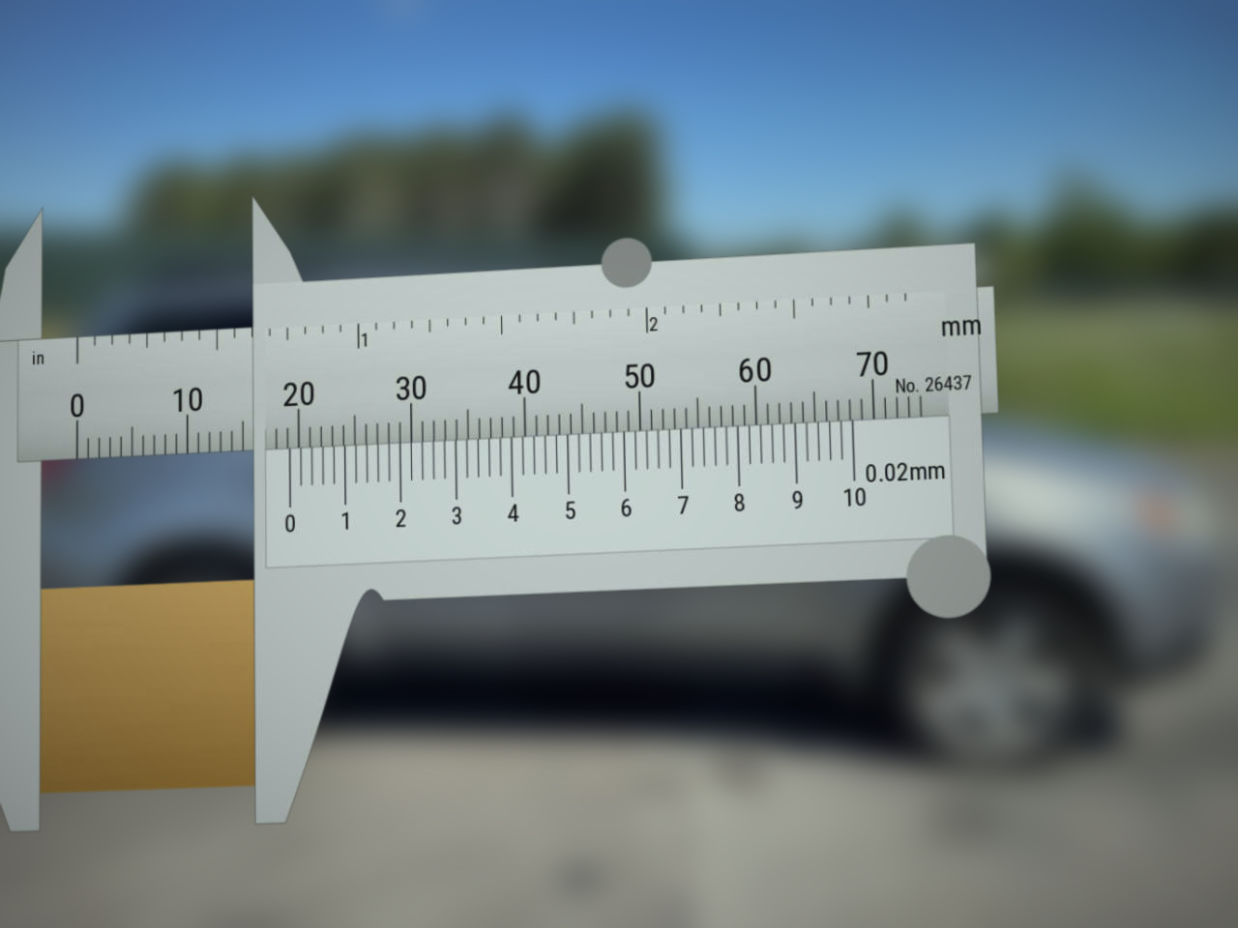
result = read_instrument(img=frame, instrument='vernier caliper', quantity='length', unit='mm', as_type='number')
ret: 19.2 mm
